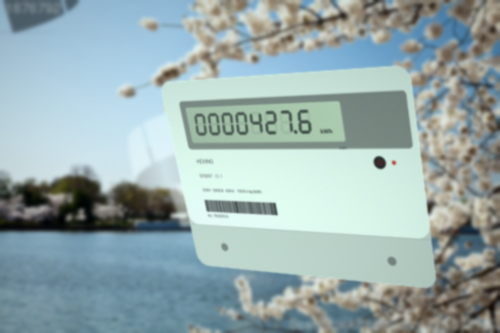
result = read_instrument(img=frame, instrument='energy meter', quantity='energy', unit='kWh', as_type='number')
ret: 427.6 kWh
